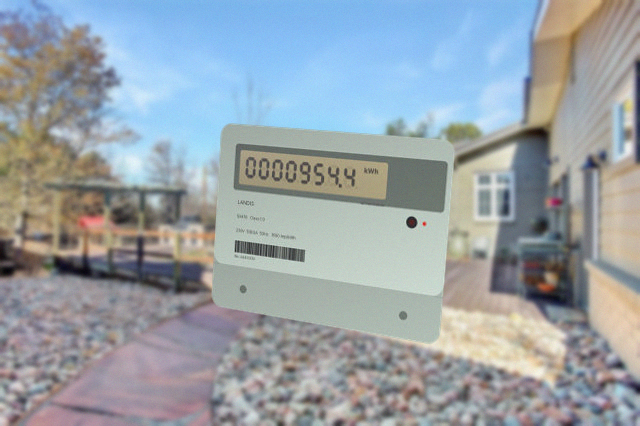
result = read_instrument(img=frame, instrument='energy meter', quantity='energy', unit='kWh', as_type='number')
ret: 954.4 kWh
